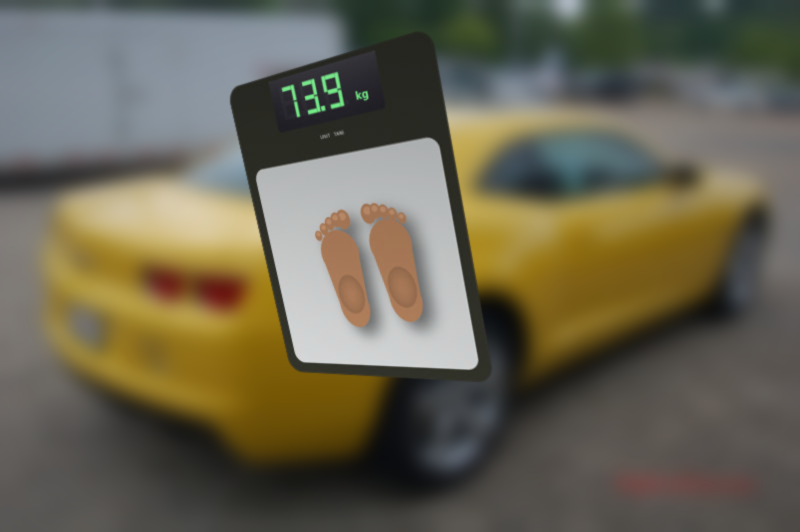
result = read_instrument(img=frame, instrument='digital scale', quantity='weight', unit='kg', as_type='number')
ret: 73.9 kg
